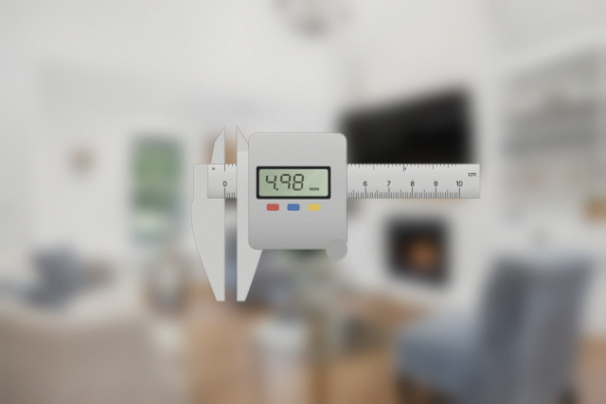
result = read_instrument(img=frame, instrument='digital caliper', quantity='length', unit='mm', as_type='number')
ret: 4.98 mm
